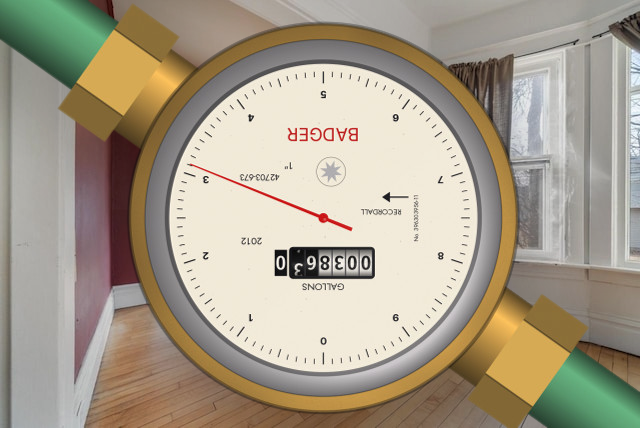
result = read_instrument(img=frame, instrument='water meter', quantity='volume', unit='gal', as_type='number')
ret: 38633.1 gal
